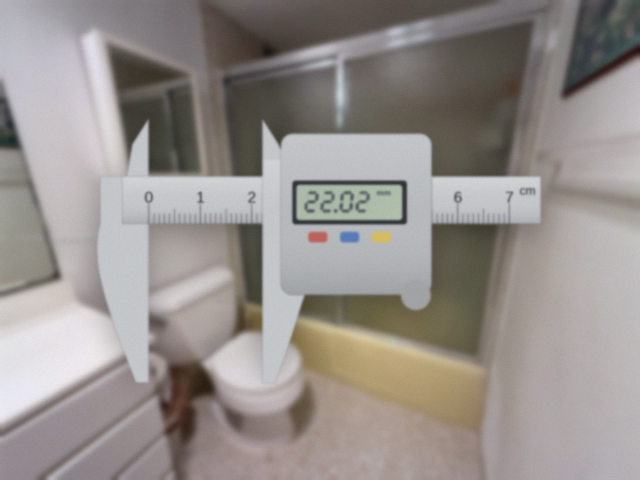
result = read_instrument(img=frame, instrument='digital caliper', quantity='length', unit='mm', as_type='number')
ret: 22.02 mm
